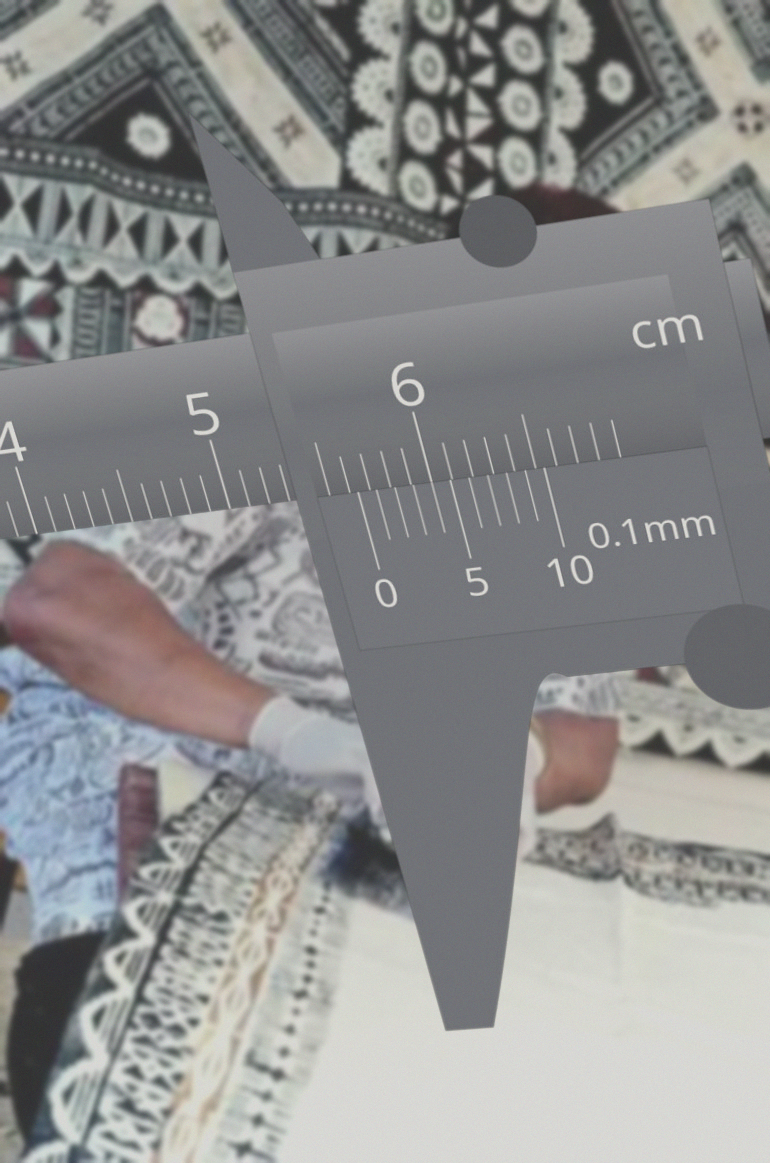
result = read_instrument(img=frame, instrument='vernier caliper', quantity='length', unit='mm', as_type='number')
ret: 56.4 mm
